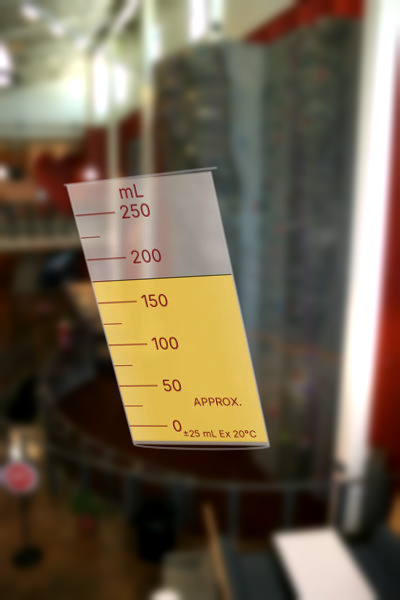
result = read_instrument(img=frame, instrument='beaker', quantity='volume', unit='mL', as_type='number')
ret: 175 mL
